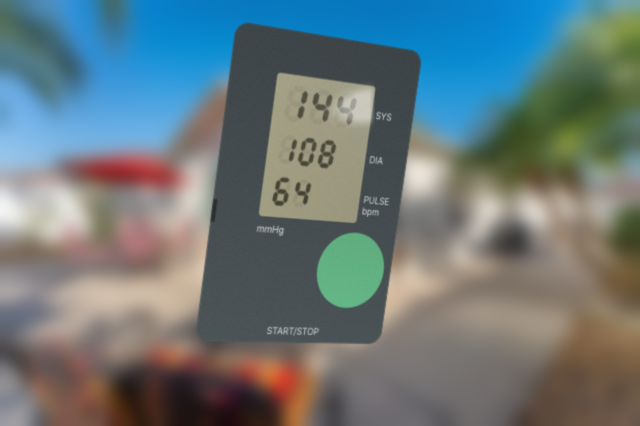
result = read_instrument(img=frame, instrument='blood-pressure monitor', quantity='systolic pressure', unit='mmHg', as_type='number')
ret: 144 mmHg
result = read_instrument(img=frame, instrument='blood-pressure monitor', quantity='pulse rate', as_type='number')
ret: 64 bpm
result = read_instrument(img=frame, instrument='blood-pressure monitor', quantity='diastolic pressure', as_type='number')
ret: 108 mmHg
